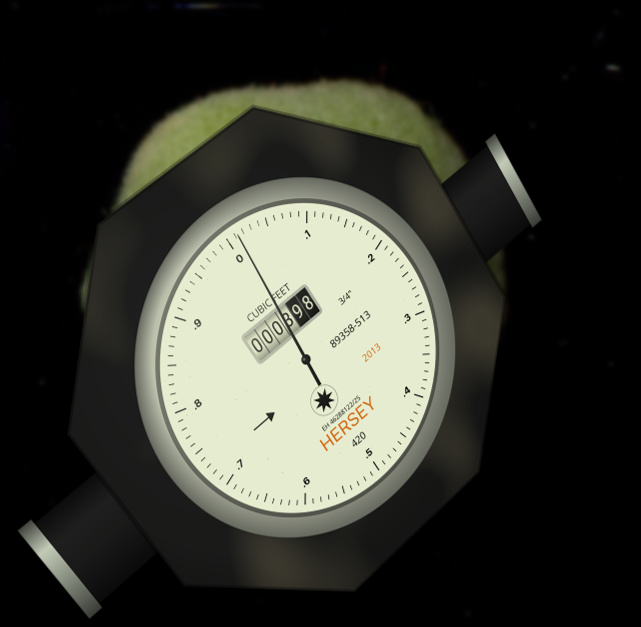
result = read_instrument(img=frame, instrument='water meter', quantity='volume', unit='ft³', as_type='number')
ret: 398.01 ft³
